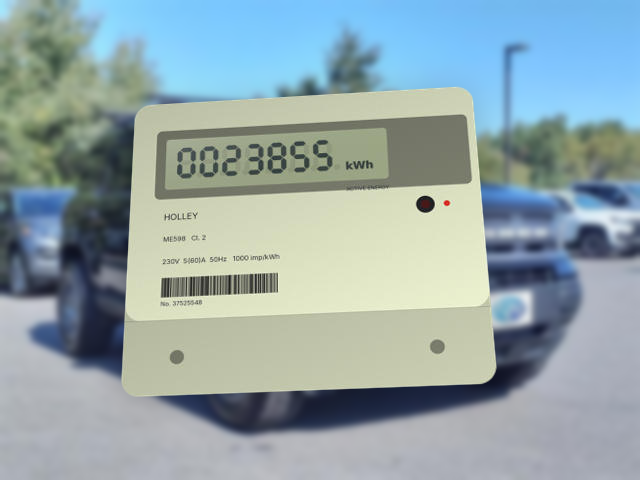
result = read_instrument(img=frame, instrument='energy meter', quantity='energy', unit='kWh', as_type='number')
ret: 23855 kWh
